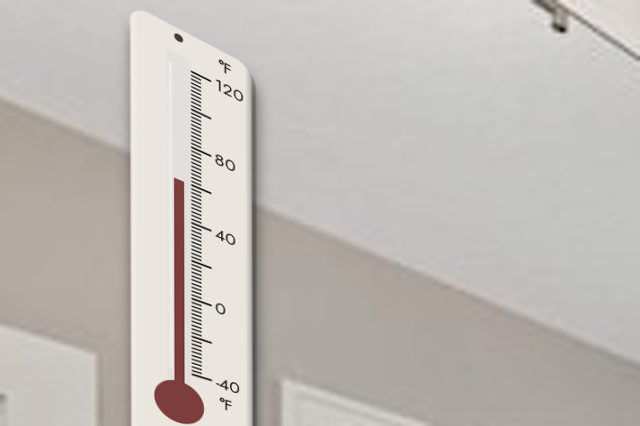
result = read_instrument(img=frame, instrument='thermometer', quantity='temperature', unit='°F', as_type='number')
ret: 60 °F
